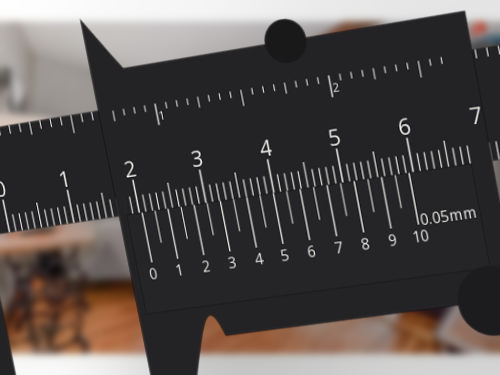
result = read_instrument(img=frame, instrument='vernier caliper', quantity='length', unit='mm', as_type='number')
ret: 20.4 mm
